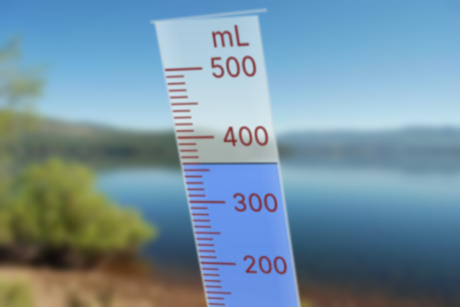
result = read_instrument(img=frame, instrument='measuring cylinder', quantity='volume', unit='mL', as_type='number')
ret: 360 mL
